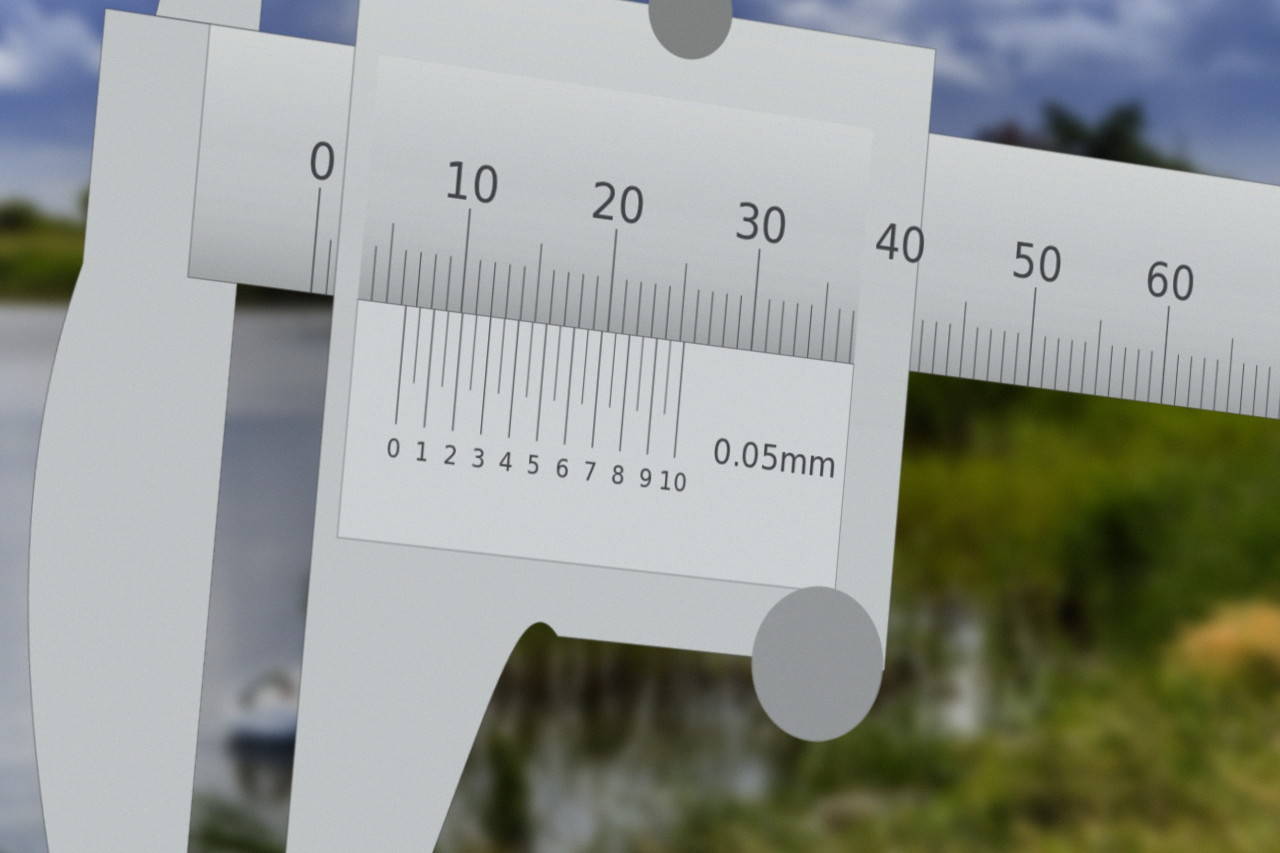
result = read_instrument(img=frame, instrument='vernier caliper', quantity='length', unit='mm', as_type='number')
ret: 6.3 mm
